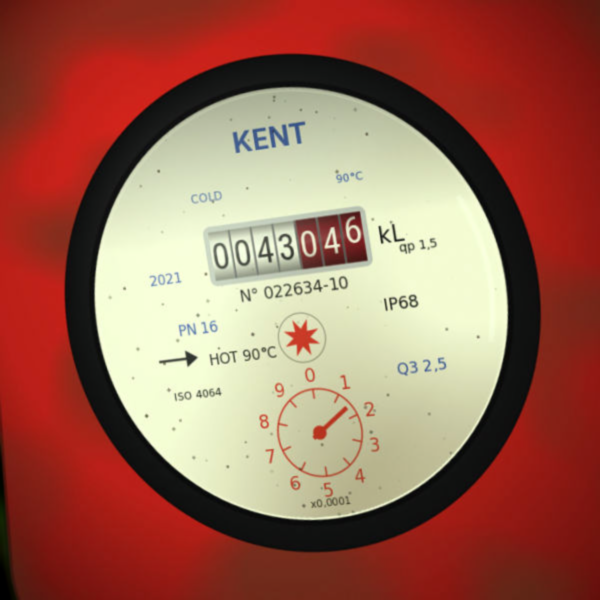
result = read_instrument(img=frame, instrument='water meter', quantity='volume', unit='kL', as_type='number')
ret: 43.0461 kL
